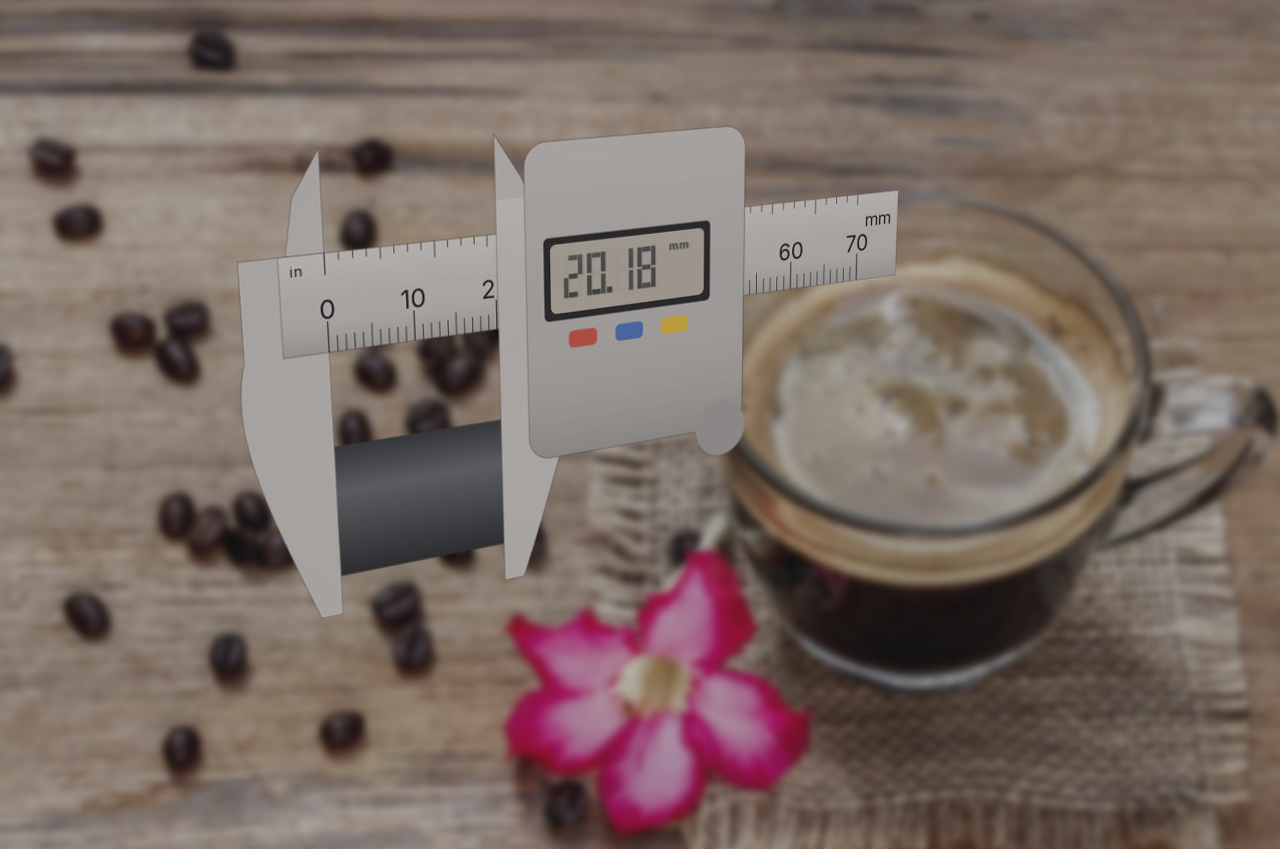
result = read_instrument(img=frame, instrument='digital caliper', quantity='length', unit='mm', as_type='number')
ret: 20.18 mm
